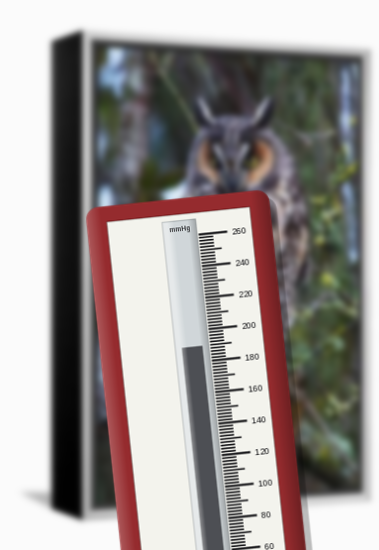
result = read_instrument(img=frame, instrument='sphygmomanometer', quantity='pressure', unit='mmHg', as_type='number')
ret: 190 mmHg
